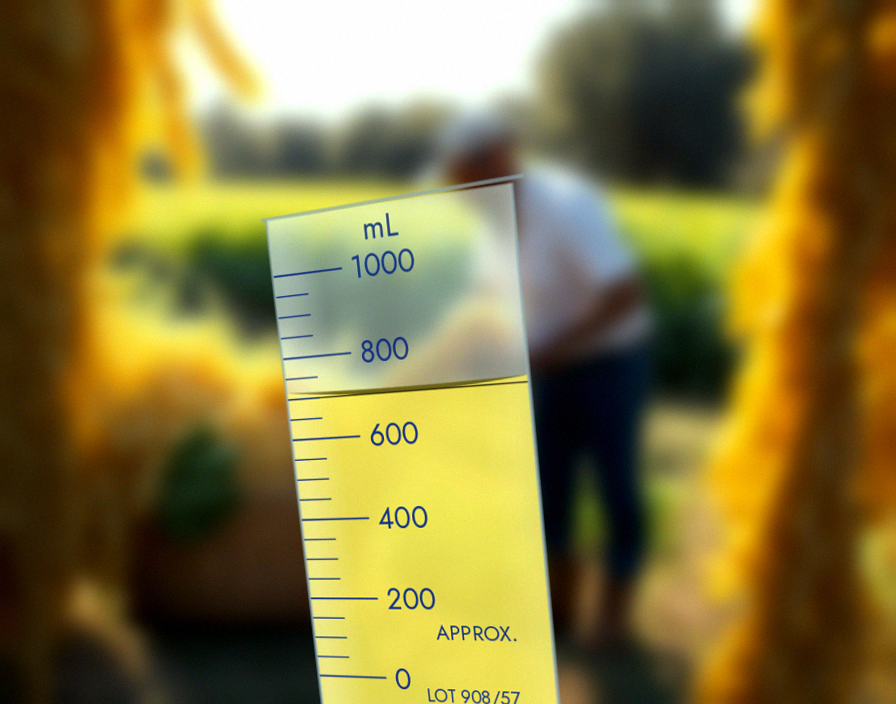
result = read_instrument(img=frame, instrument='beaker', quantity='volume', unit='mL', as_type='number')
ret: 700 mL
